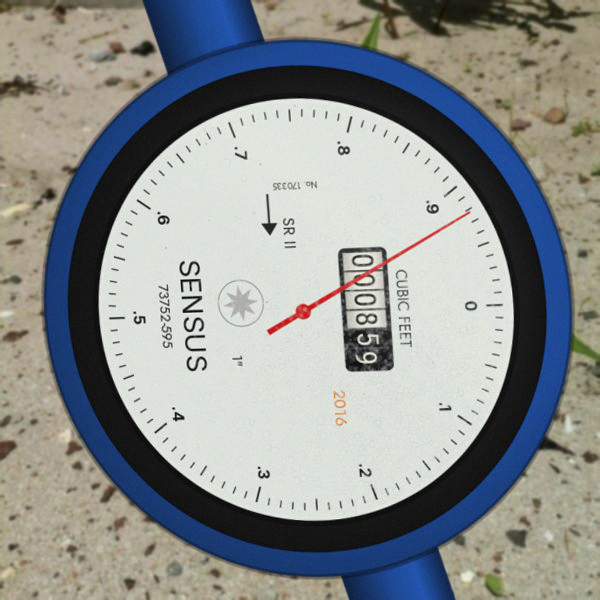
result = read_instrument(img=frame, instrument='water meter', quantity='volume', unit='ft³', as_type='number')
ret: 858.92 ft³
